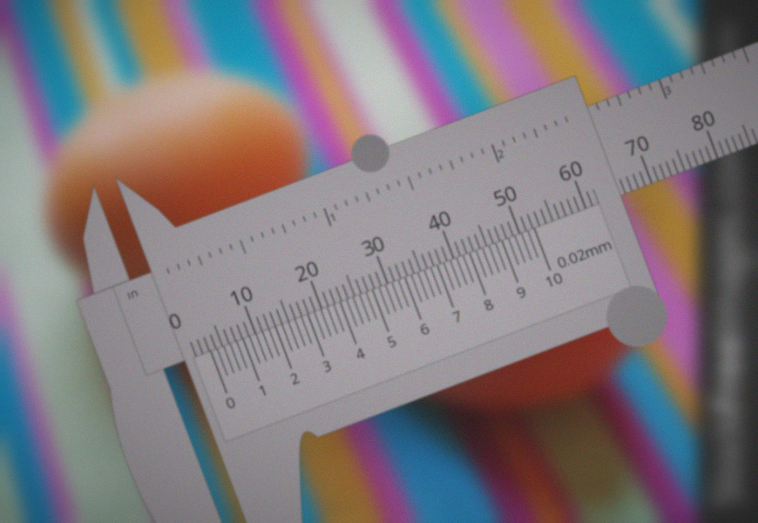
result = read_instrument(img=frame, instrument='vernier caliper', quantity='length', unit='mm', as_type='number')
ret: 3.2 mm
